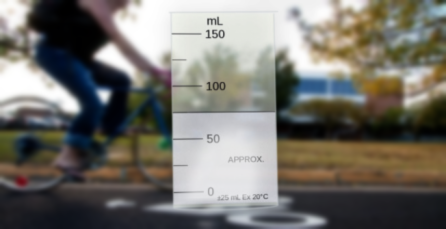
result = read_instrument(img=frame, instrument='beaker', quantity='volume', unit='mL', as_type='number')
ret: 75 mL
